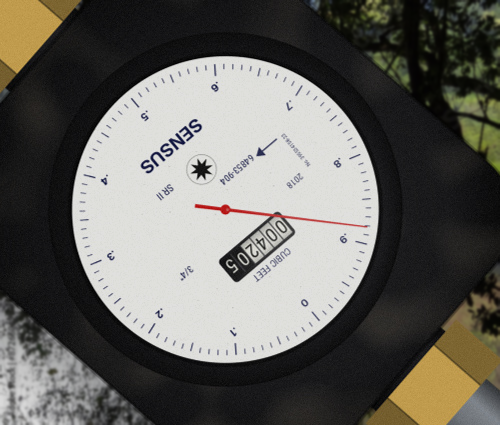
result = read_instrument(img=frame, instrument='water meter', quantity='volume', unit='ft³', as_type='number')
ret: 4204.88 ft³
